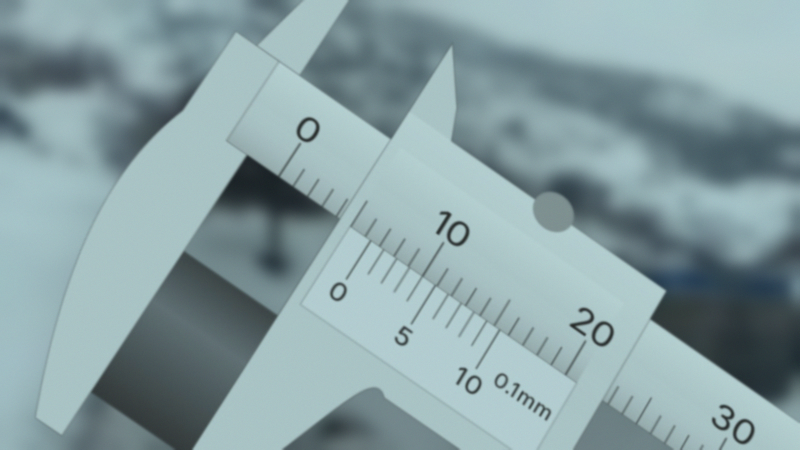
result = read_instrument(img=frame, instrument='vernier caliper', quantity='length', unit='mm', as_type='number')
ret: 6.4 mm
